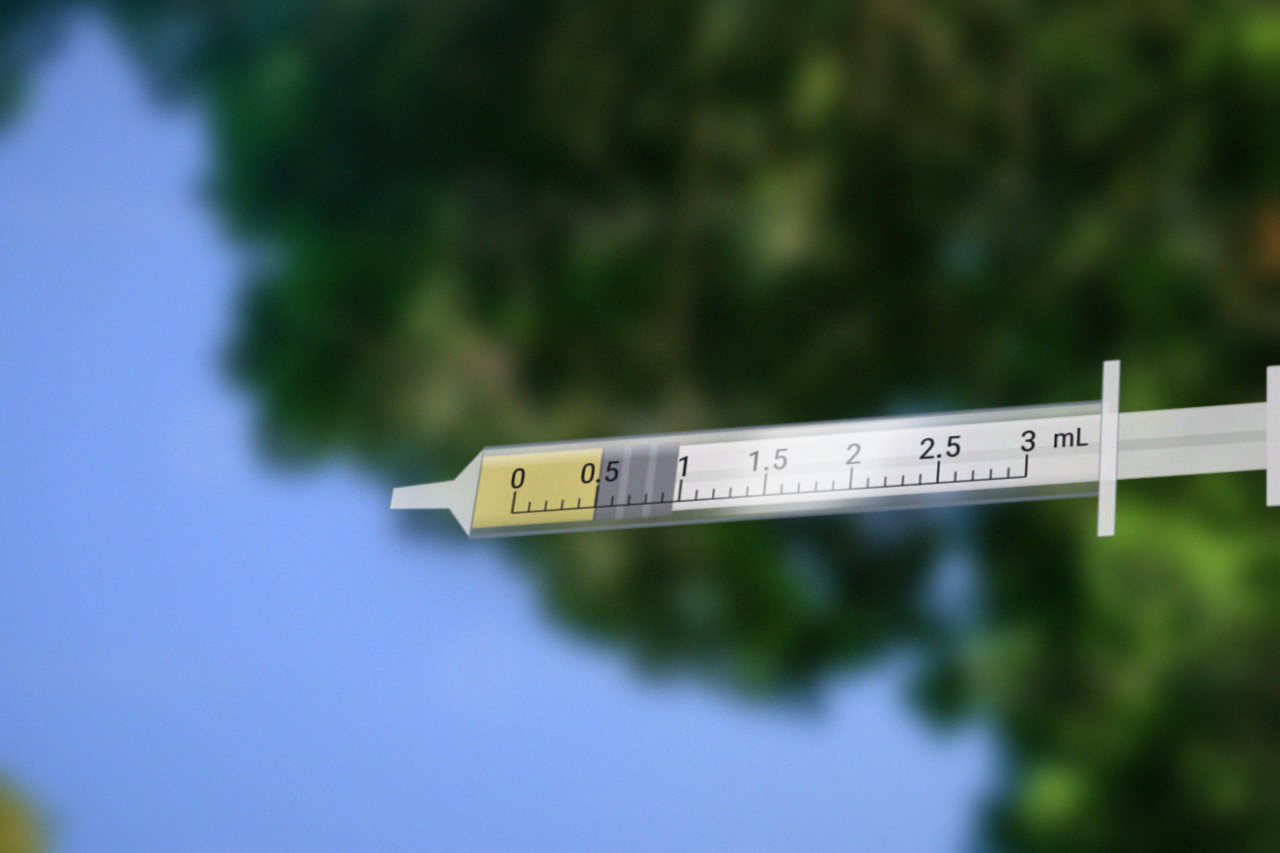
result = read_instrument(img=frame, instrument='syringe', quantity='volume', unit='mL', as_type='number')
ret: 0.5 mL
